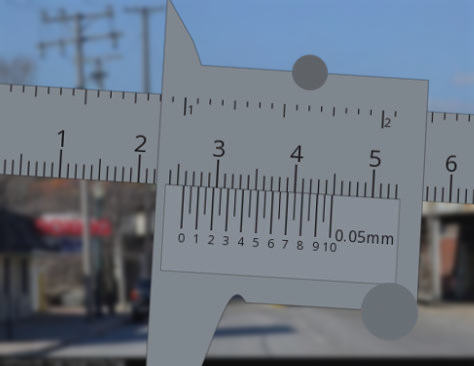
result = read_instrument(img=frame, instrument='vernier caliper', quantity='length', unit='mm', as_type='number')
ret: 25.8 mm
